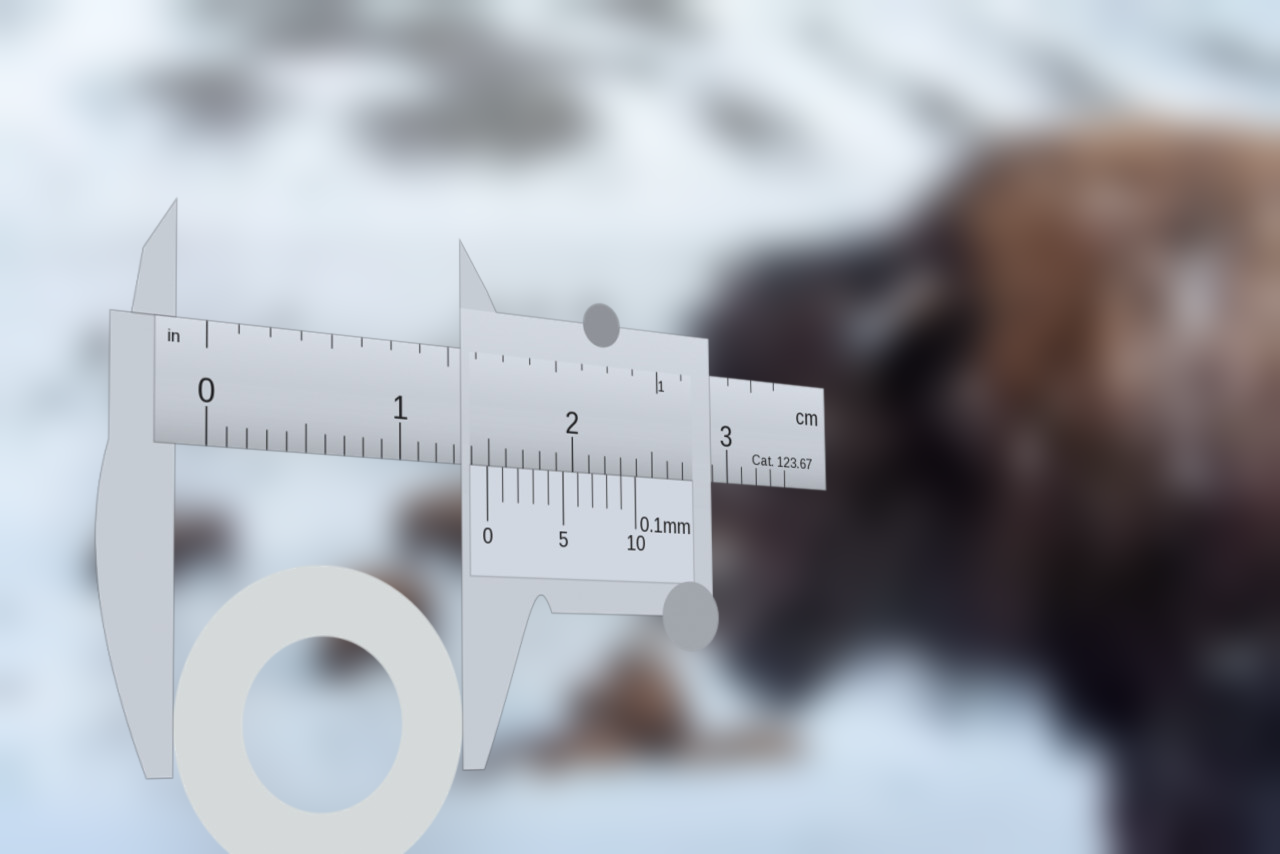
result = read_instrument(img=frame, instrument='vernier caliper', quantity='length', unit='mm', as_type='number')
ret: 14.9 mm
